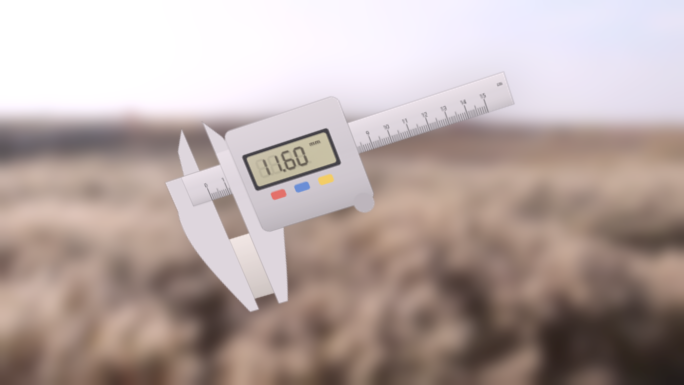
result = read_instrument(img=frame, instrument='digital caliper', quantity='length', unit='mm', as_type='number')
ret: 11.60 mm
